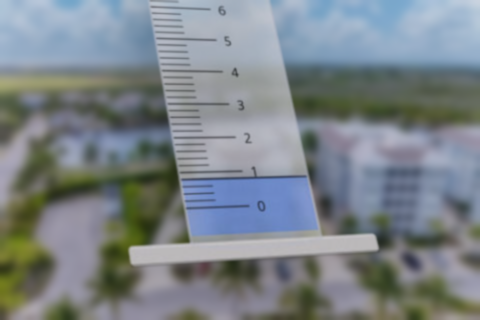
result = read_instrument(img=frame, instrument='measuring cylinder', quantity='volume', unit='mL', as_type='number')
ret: 0.8 mL
